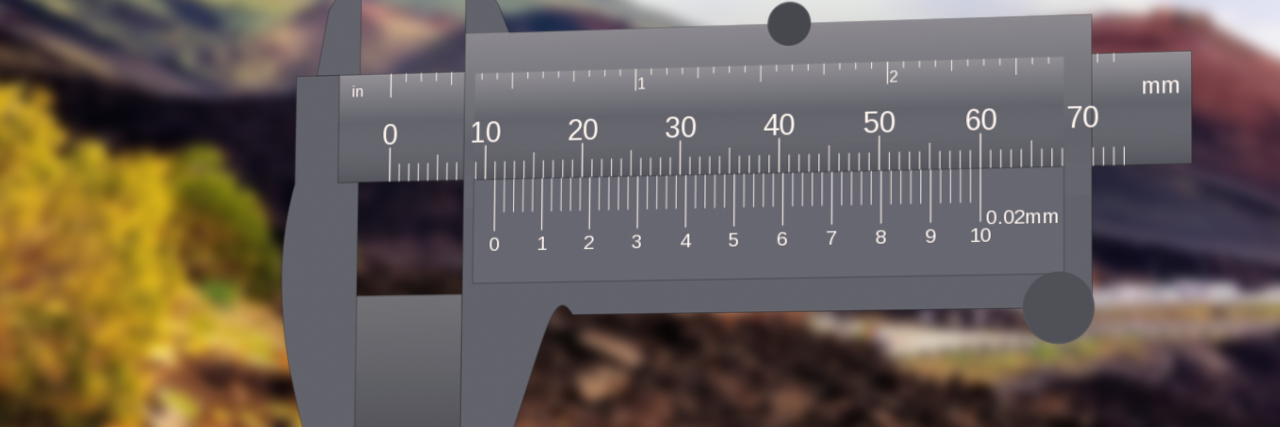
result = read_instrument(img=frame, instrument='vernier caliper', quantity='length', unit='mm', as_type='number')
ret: 11.0 mm
